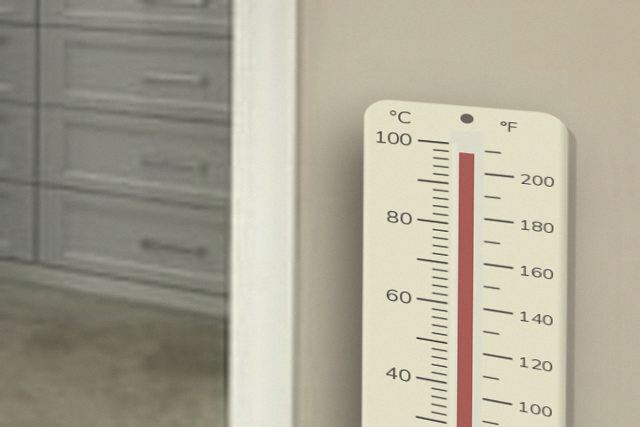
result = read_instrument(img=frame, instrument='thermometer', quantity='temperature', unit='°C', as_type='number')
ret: 98 °C
